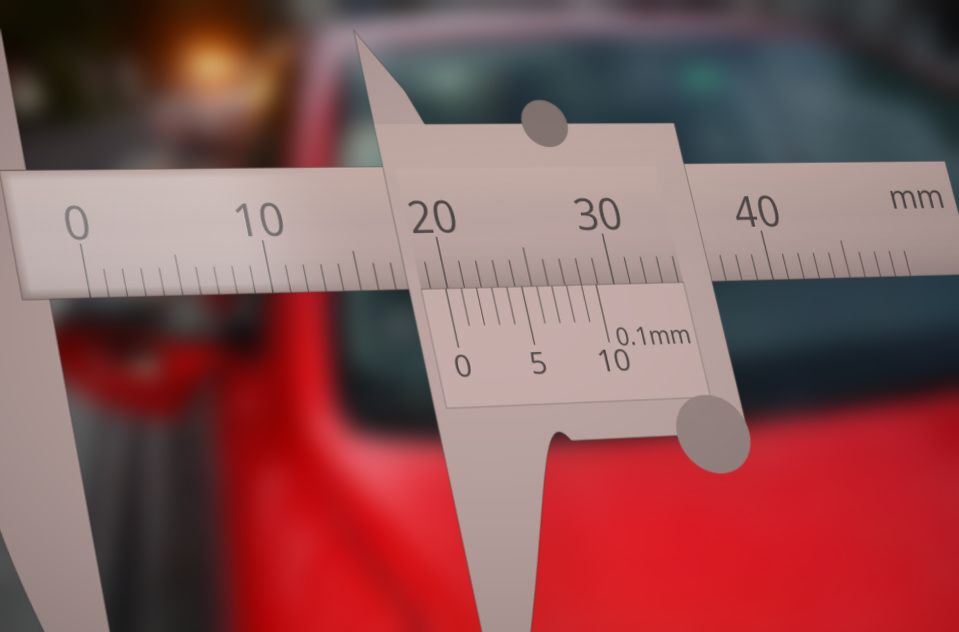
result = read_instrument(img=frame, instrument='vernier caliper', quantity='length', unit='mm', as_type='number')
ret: 19.9 mm
